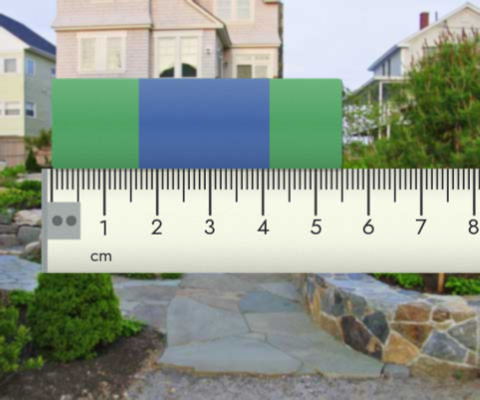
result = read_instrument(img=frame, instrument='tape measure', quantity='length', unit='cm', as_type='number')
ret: 5.5 cm
